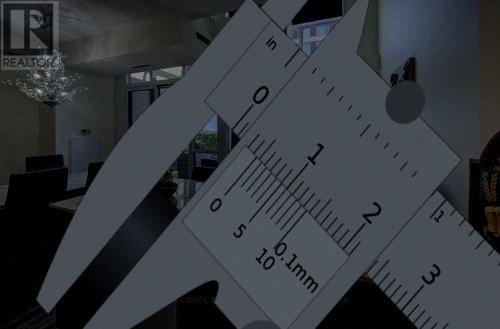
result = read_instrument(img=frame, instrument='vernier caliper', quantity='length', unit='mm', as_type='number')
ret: 4.6 mm
